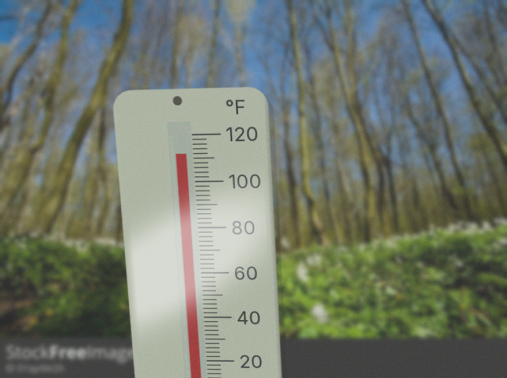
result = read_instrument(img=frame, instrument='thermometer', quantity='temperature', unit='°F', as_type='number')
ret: 112 °F
